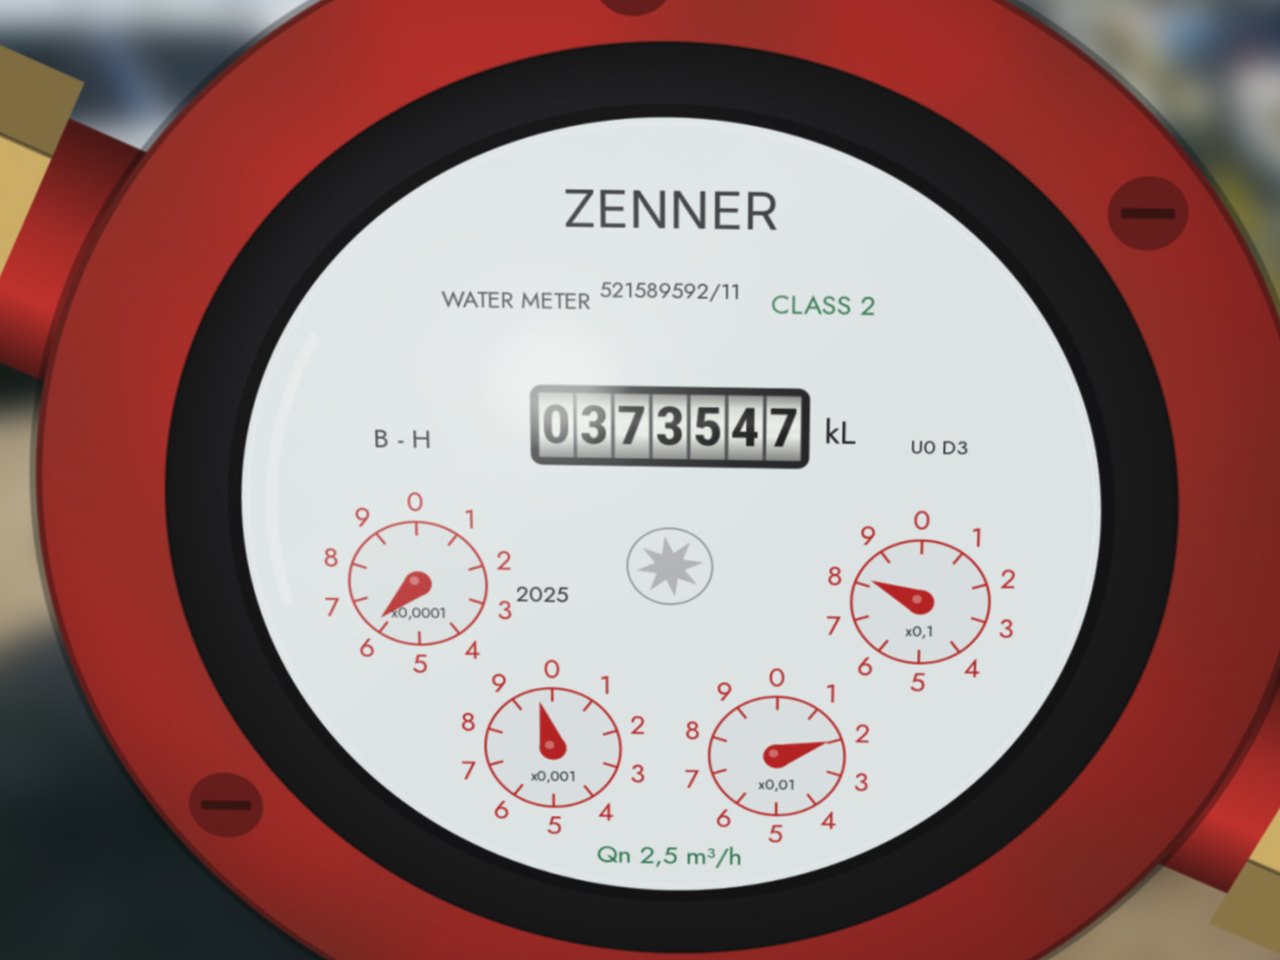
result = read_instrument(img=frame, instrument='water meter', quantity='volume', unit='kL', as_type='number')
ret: 373547.8196 kL
